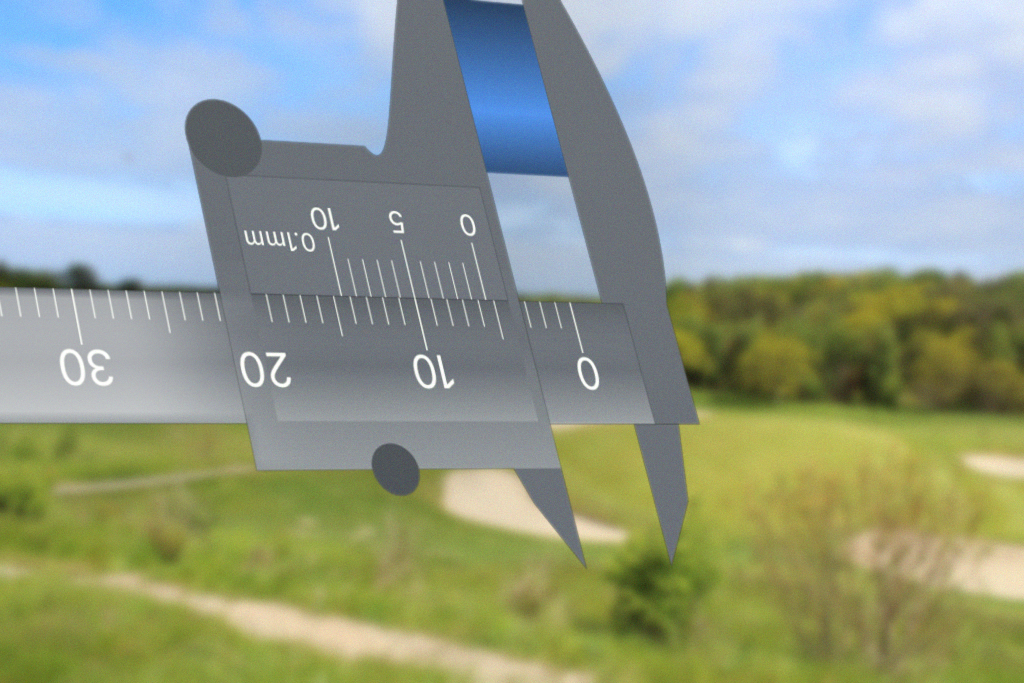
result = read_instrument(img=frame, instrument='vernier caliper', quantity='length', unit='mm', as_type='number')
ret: 5.5 mm
